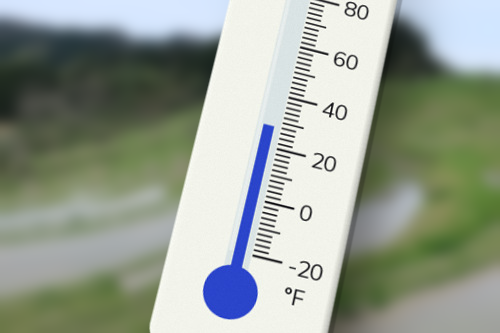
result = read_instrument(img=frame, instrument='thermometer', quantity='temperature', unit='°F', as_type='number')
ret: 28 °F
